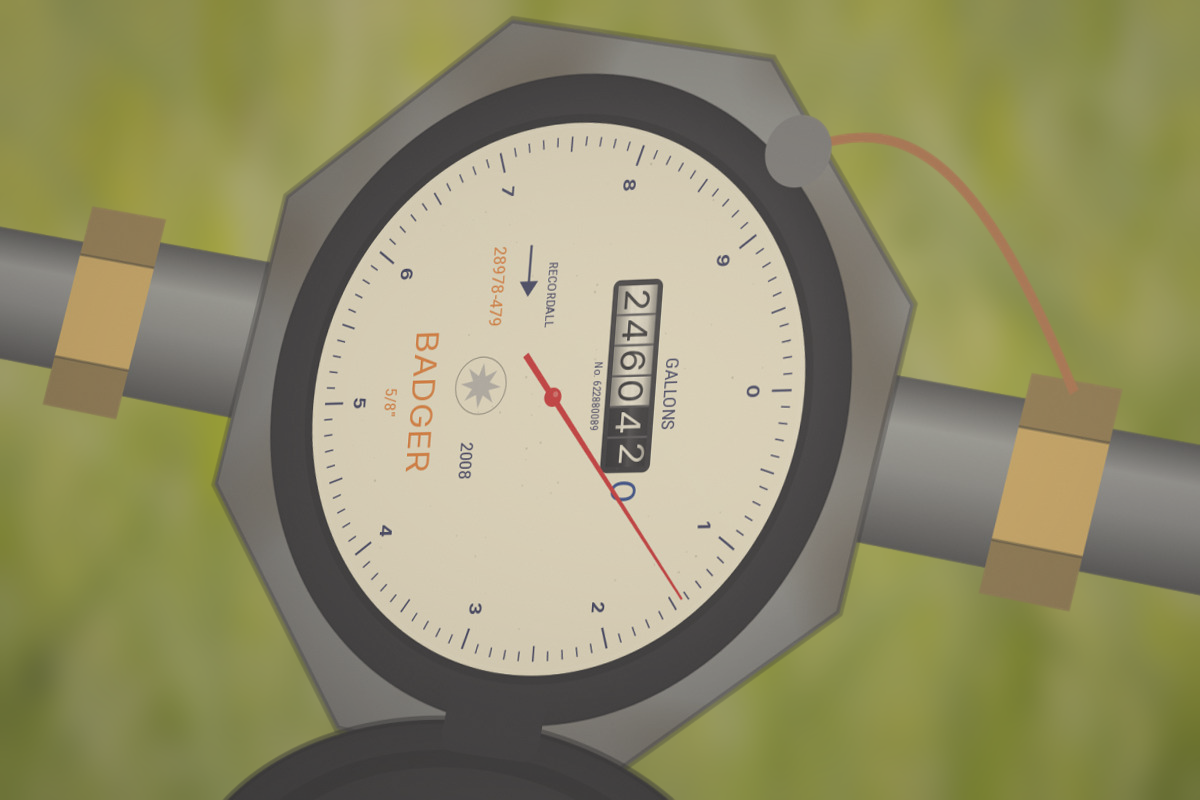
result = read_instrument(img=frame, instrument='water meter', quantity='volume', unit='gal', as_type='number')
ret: 2460421.4 gal
